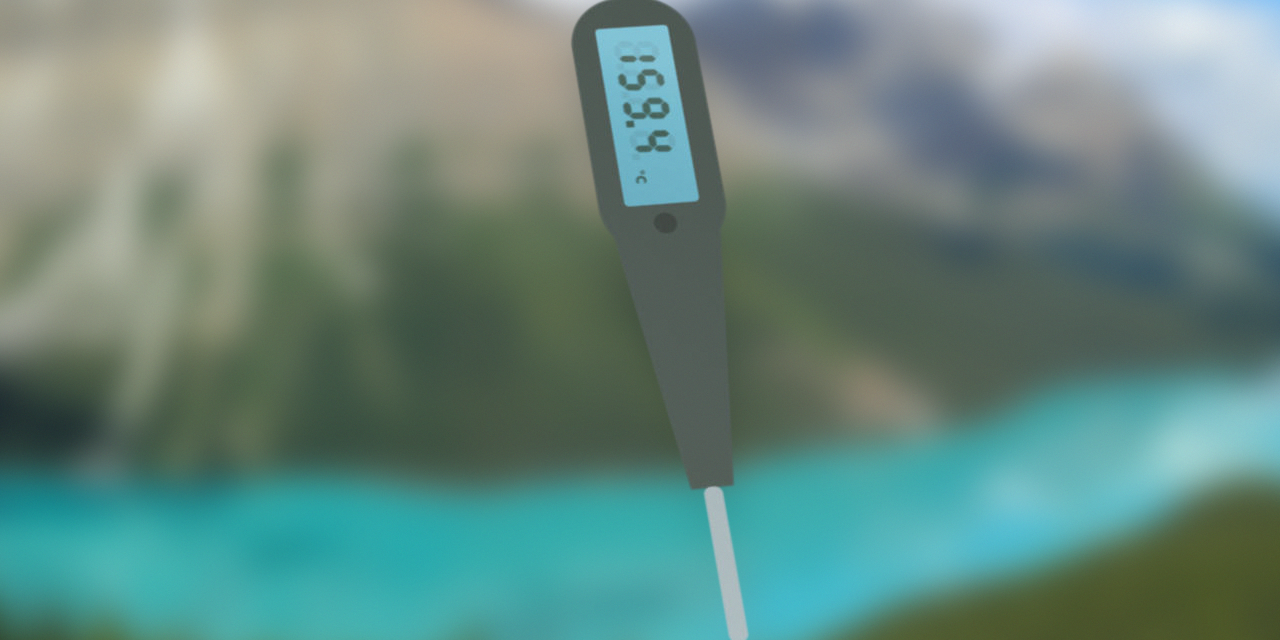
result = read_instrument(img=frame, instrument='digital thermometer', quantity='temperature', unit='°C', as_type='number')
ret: 159.4 °C
